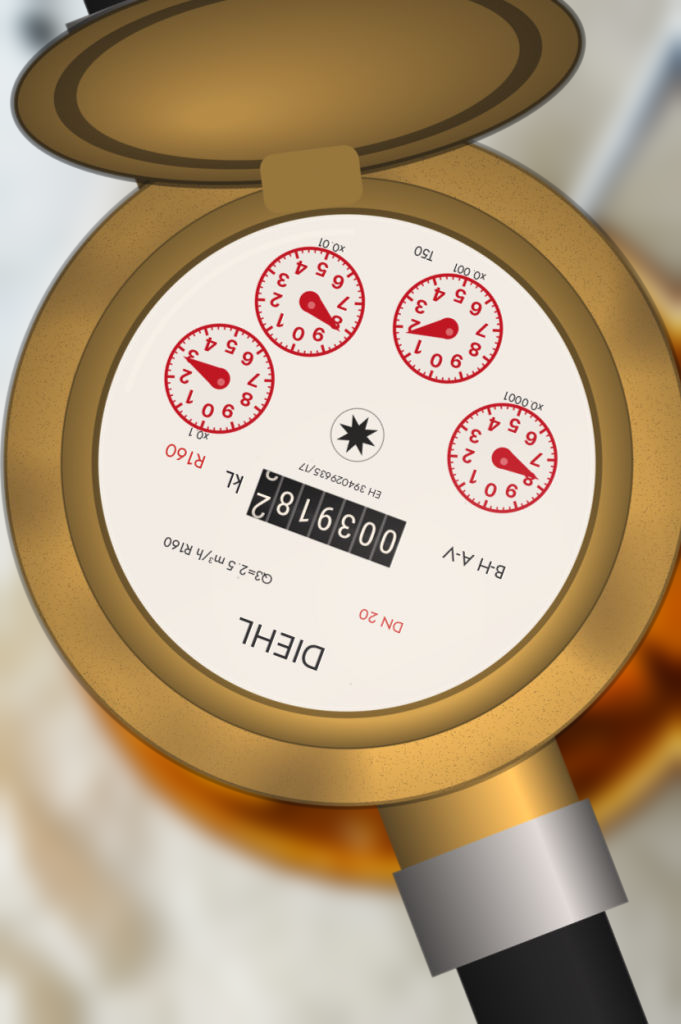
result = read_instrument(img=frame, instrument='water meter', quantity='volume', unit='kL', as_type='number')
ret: 39182.2817 kL
